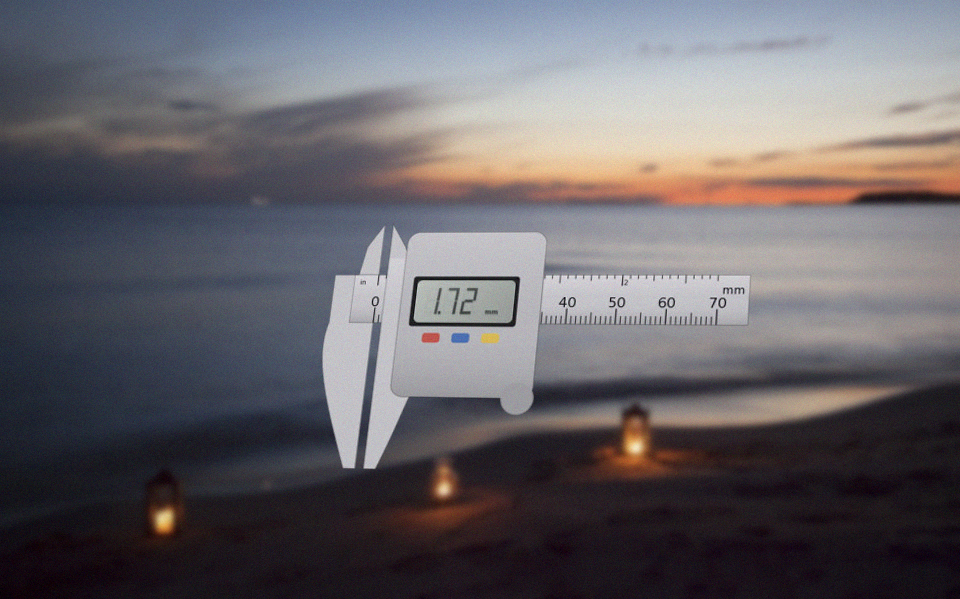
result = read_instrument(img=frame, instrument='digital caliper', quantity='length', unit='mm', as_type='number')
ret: 1.72 mm
